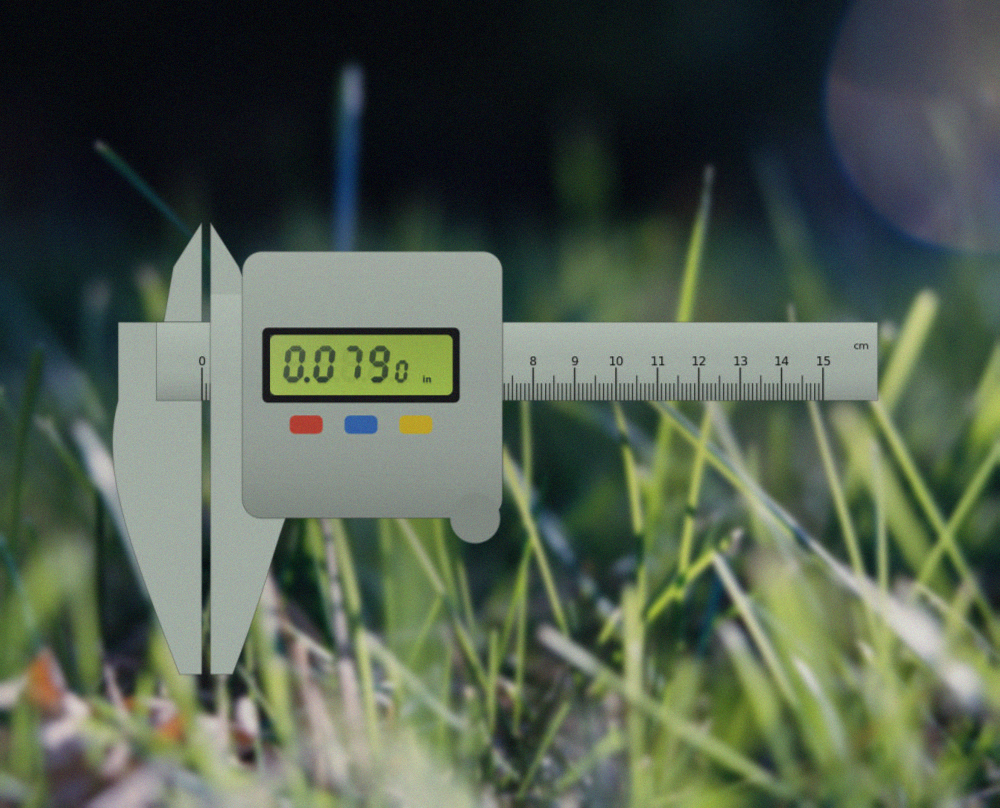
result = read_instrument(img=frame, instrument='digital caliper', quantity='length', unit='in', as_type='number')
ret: 0.0790 in
